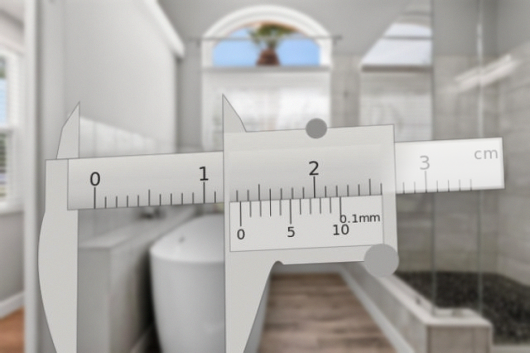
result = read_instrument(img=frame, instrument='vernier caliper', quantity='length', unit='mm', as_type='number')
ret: 13.3 mm
